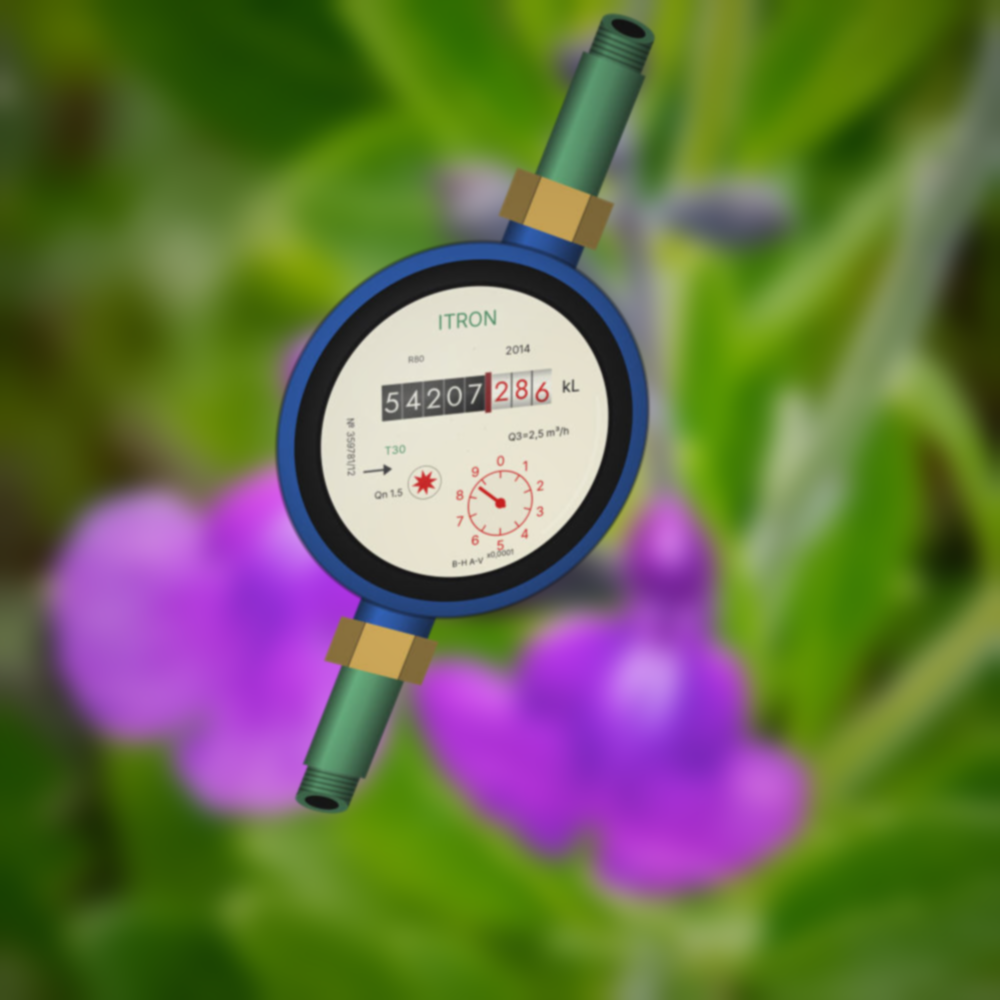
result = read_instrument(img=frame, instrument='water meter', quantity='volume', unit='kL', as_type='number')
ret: 54207.2858 kL
